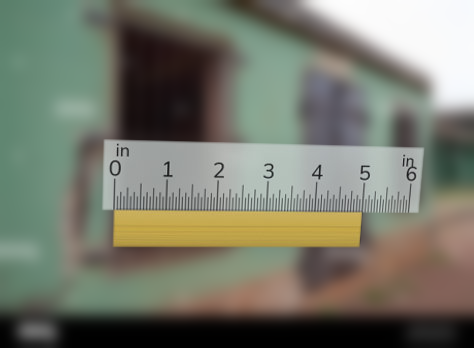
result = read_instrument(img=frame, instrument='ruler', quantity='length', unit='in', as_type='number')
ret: 5 in
